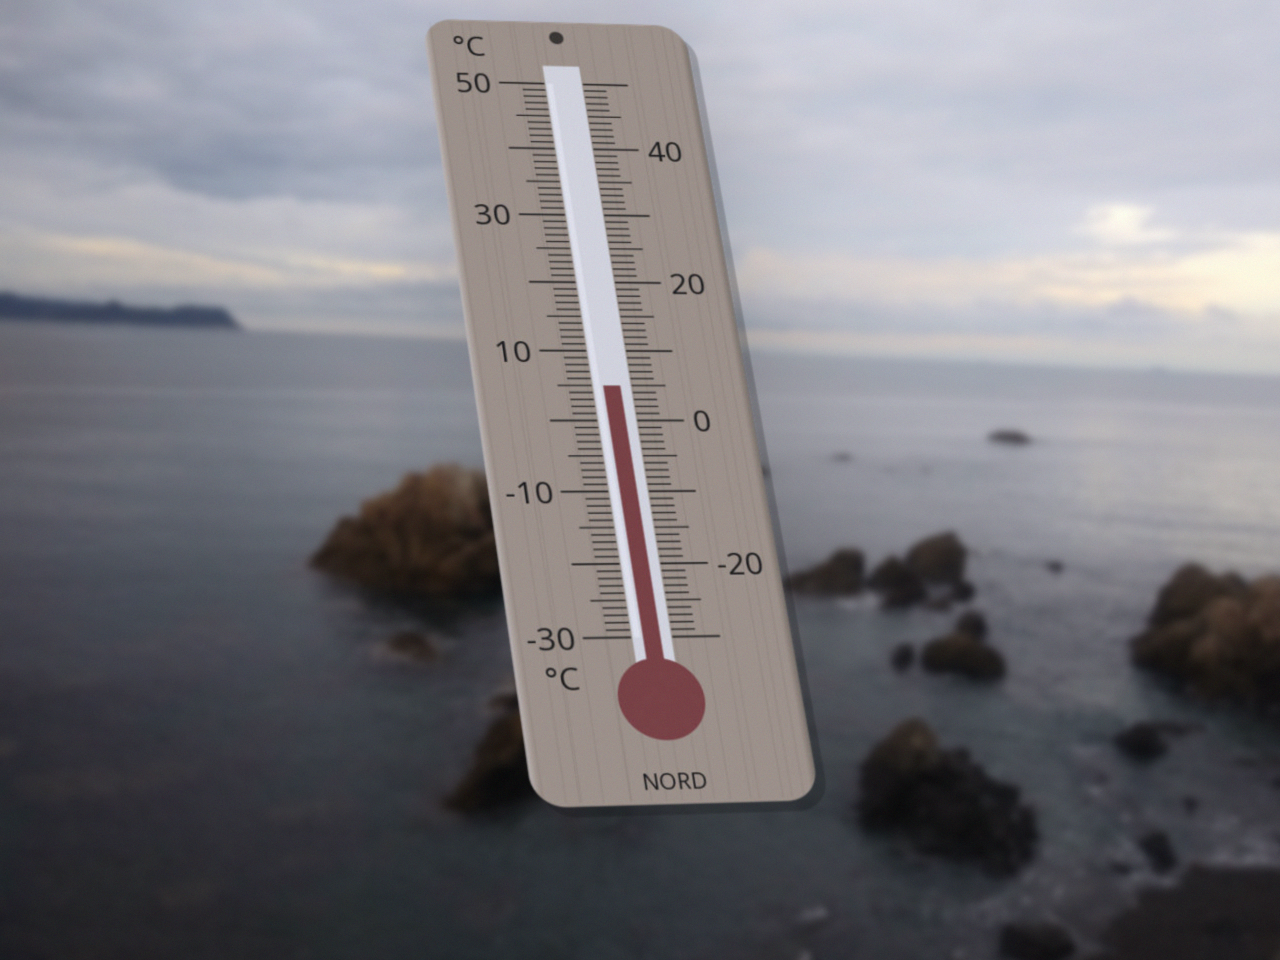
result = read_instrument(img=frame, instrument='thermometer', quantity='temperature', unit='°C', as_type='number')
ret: 5 °C
